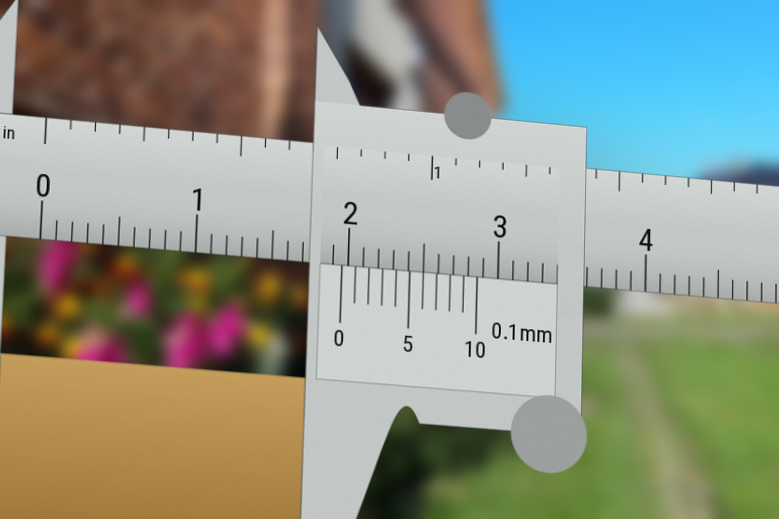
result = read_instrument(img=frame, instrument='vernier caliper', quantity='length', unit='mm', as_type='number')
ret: 19.6 mm
